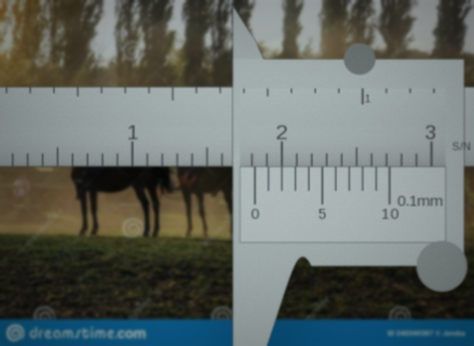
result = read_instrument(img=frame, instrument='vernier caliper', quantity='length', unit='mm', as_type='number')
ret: 18.2 mm
